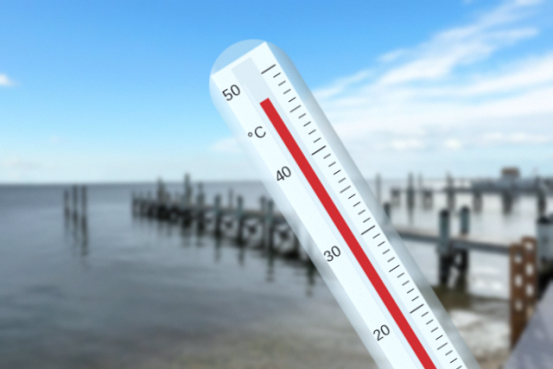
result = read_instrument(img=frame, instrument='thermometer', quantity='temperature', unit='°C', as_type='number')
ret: 47.5 °C
